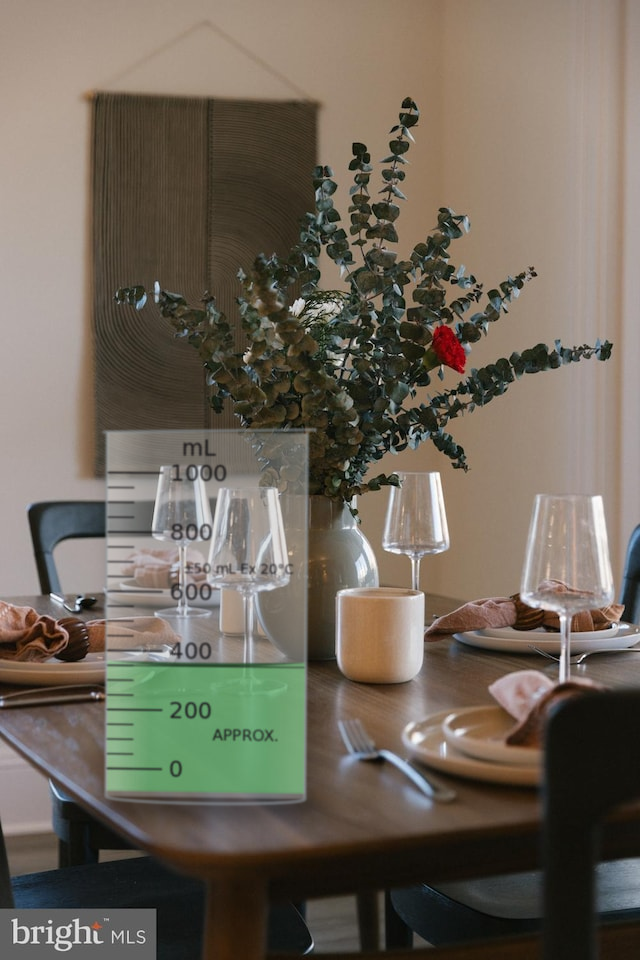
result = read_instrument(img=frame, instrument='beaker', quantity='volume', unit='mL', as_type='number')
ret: 350 mL
